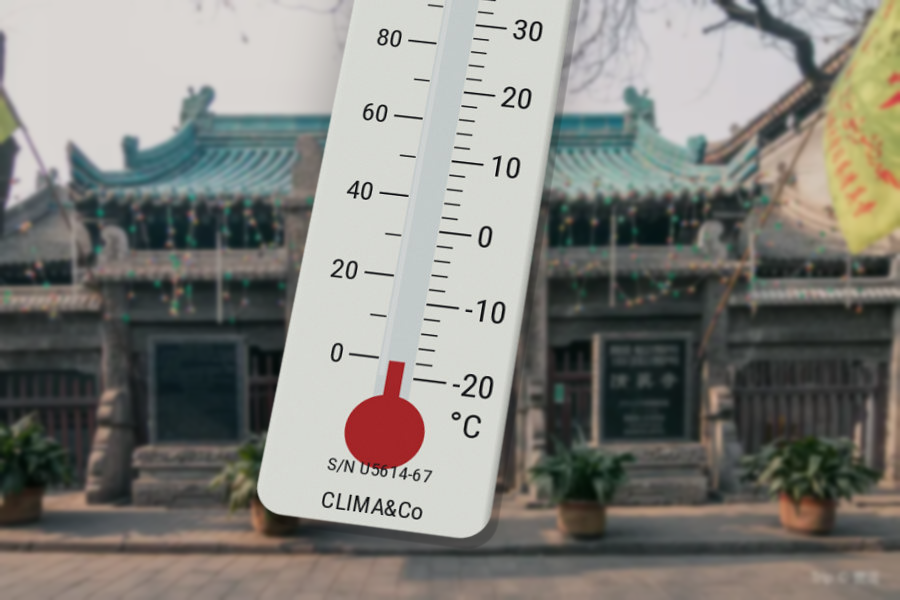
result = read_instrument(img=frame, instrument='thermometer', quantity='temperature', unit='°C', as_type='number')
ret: -18 °C
